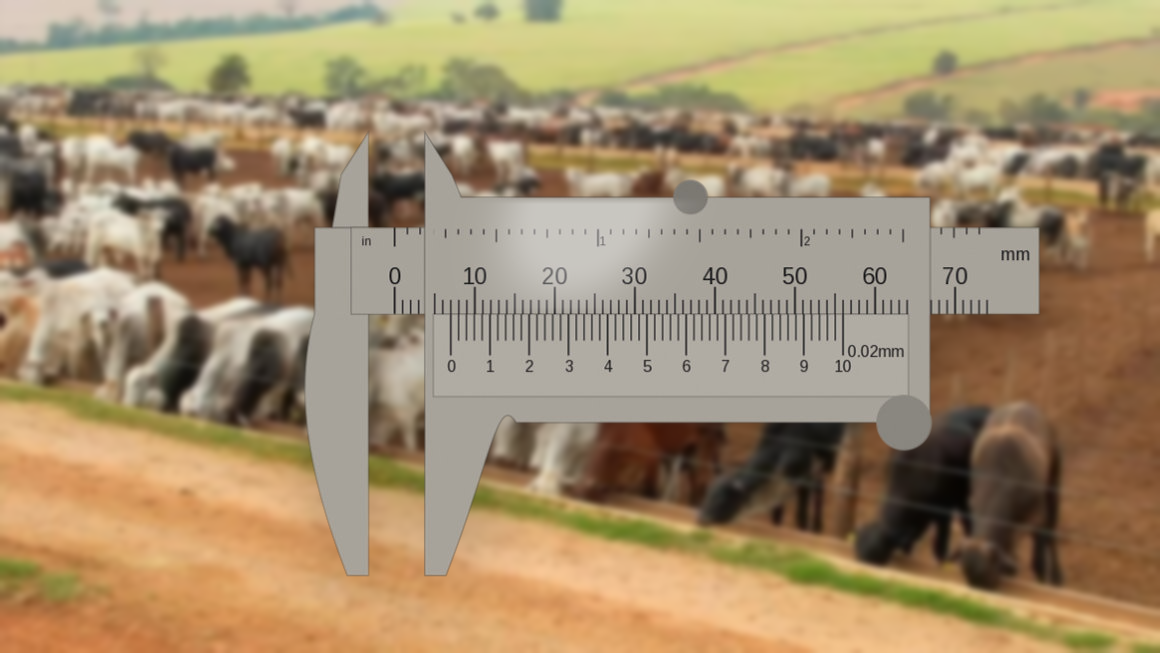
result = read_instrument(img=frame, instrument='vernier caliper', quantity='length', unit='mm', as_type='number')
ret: 7.0 mm
